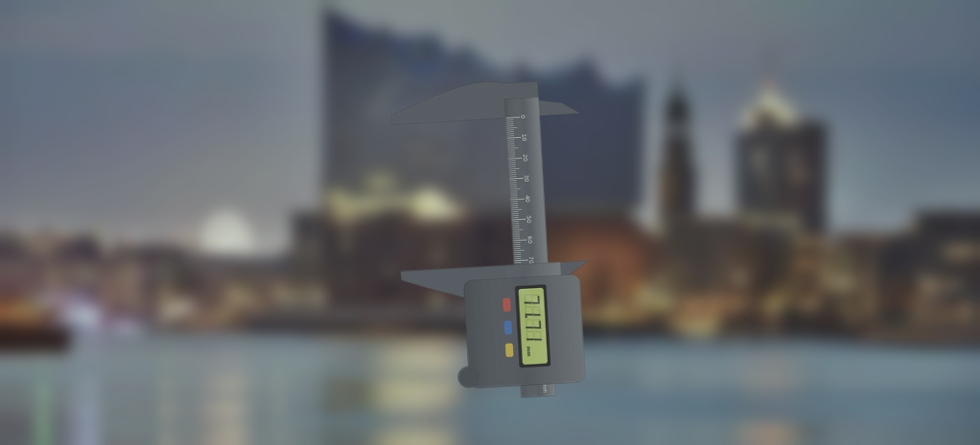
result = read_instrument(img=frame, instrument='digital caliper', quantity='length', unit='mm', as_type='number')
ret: 71.71 mm
